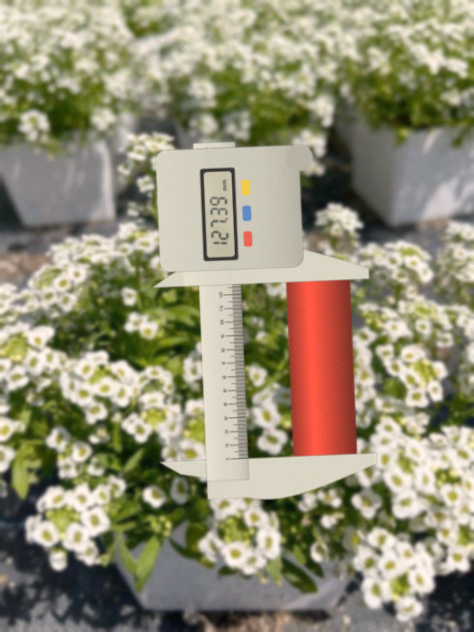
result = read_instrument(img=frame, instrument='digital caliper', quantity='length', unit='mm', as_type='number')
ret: 127.39 mm
